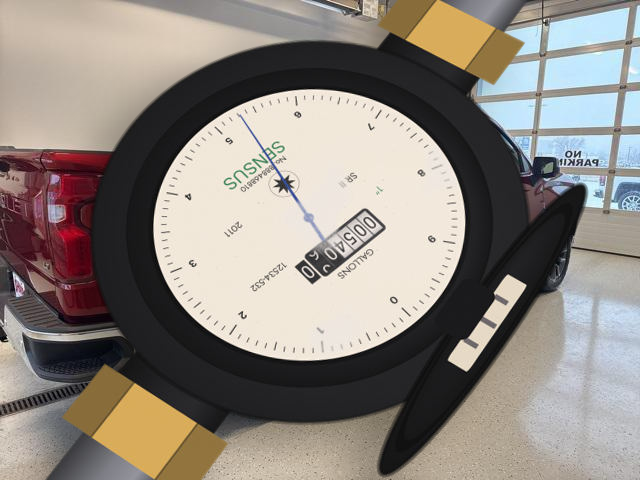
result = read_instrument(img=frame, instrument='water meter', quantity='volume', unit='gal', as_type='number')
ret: 54055.3 gal
